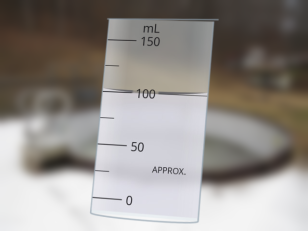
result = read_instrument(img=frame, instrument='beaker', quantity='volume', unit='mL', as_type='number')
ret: 100 mL
